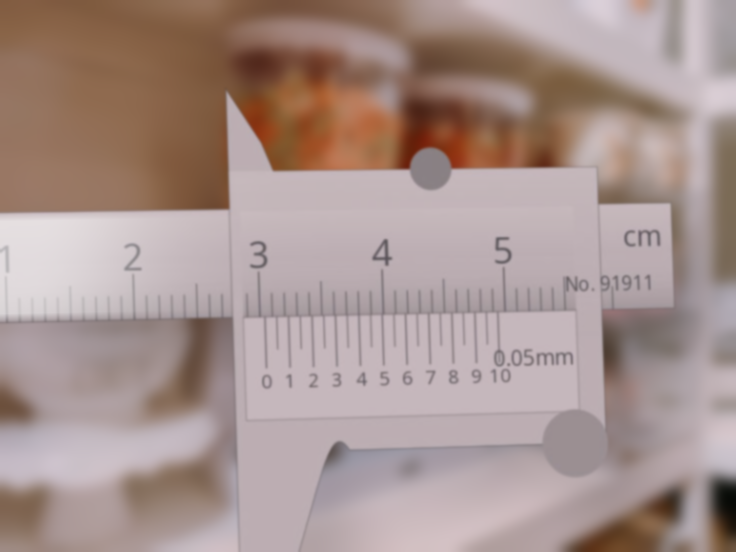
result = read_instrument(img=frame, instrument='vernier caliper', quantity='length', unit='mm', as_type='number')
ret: 30.4 mm
